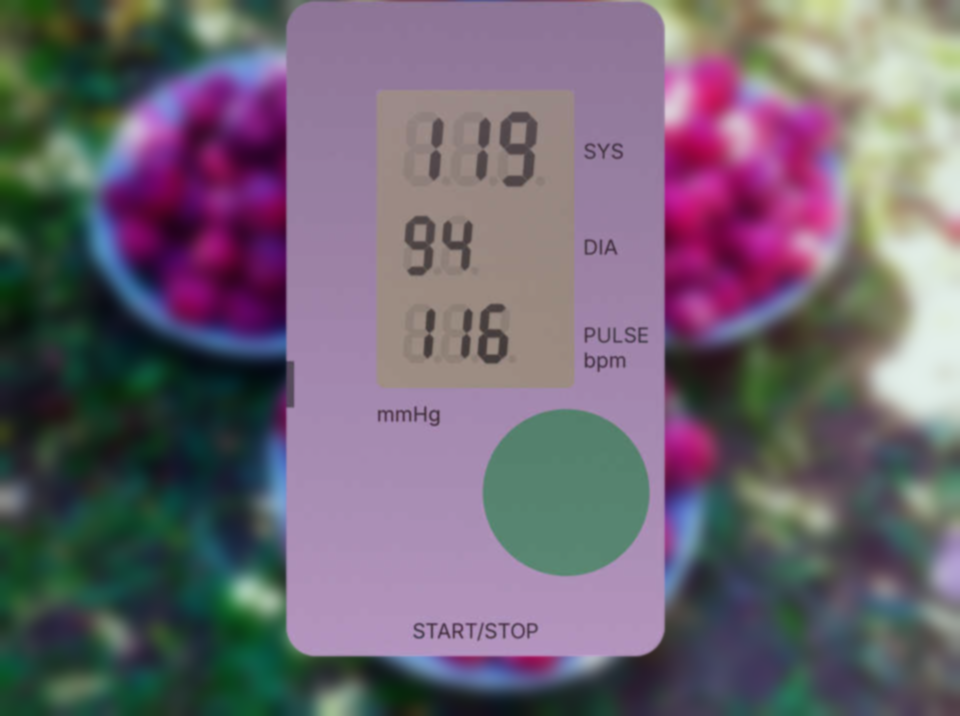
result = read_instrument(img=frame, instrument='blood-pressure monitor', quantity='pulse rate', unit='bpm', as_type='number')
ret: 116 bpm
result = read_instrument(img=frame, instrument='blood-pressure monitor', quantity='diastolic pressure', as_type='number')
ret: 94 mmHg
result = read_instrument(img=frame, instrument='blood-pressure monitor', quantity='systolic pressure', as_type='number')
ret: 119 mmHg
